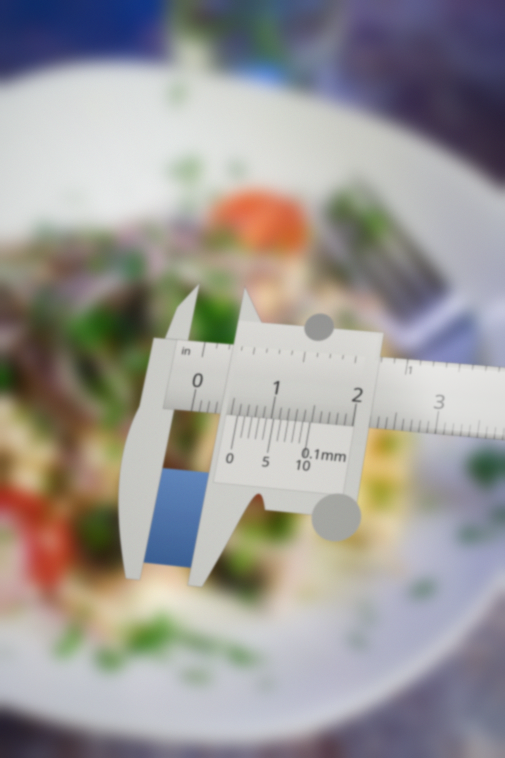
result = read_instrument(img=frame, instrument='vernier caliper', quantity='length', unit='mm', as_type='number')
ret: 5.8 mm
